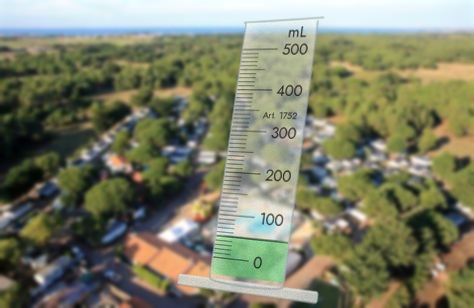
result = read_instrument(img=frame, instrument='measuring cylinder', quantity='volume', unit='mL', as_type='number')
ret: 50 mL
